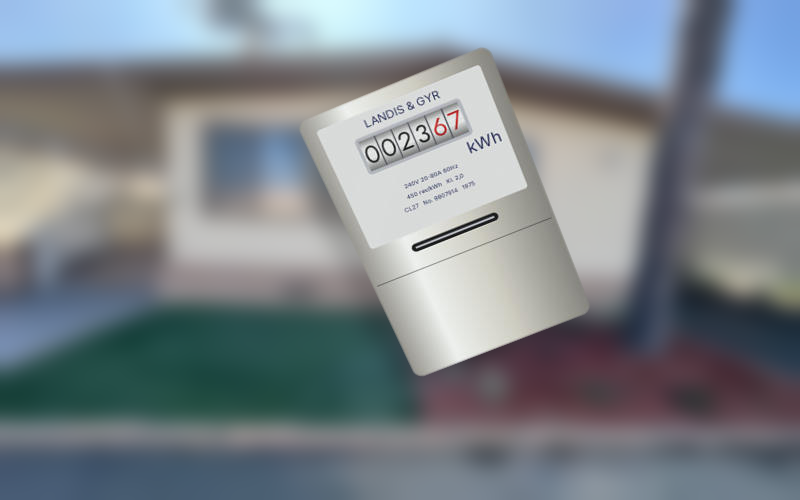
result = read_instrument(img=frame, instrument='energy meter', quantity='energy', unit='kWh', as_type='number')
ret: 23.67 kWh
